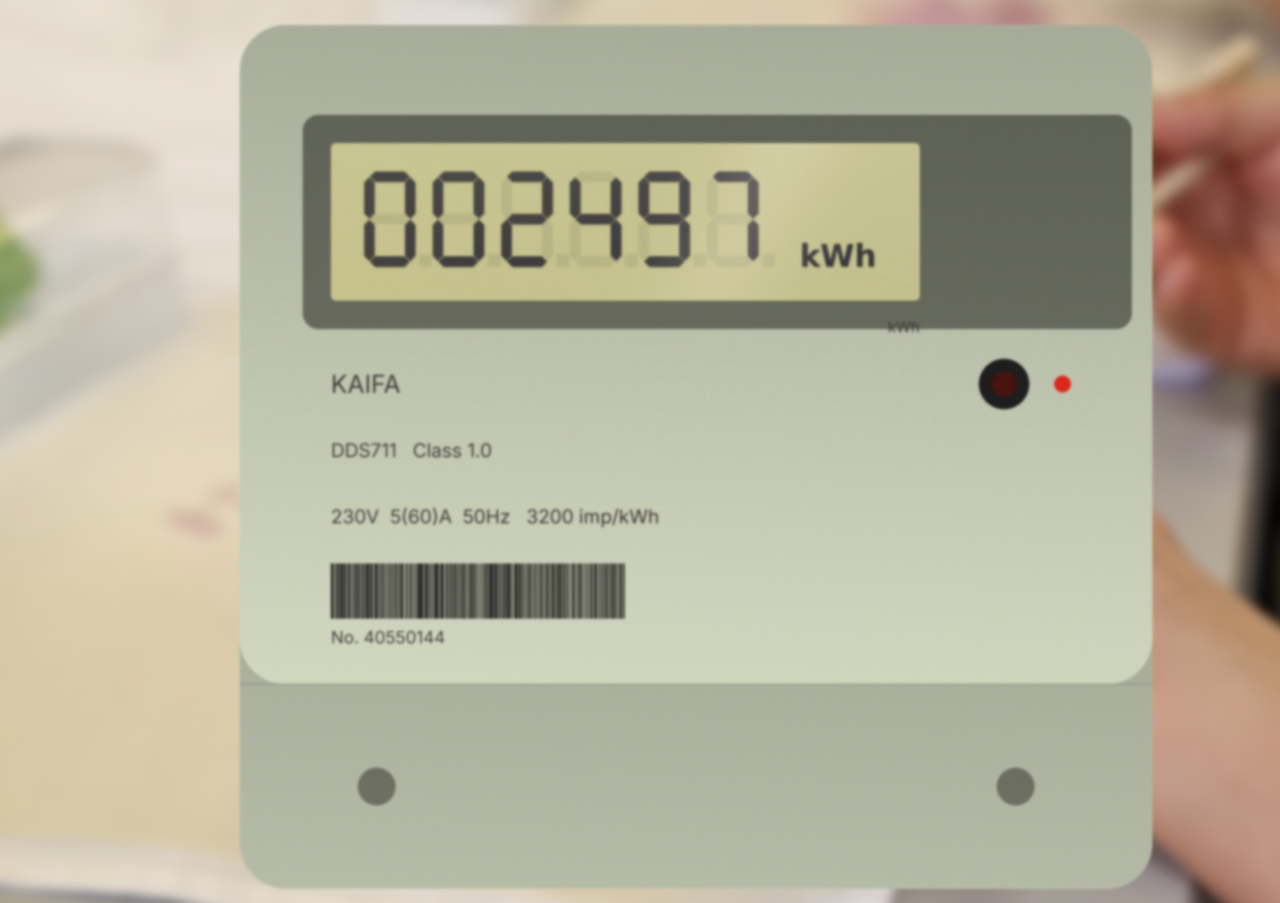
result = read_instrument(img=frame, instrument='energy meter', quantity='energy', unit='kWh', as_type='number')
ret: 2497 kWh
